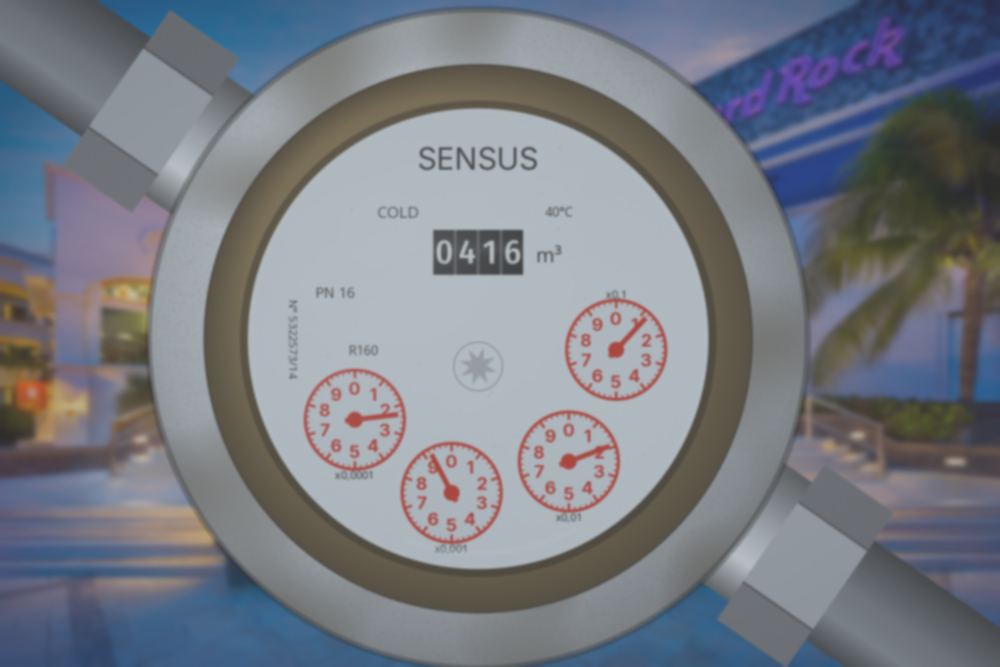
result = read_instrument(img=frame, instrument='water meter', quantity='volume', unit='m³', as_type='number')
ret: 416.1192 m³
